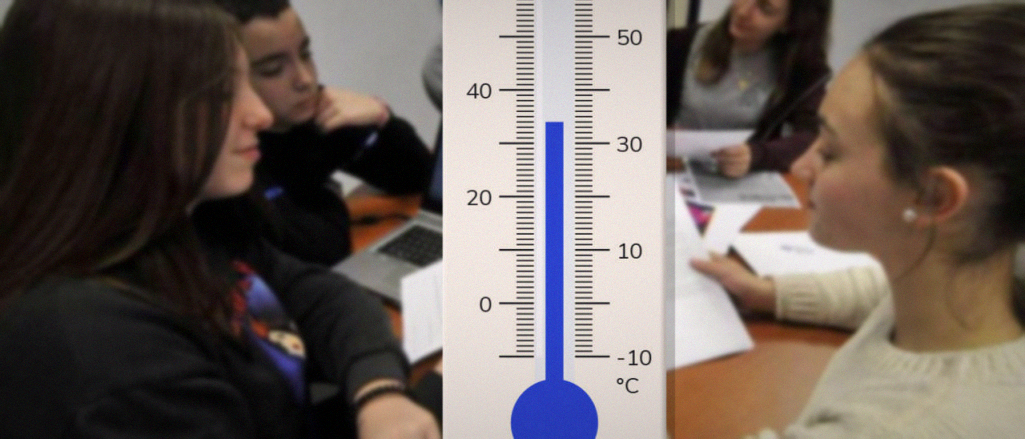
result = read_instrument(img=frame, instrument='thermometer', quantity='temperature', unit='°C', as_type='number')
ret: 34 °C
